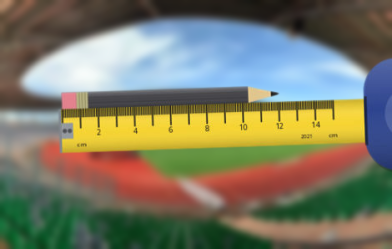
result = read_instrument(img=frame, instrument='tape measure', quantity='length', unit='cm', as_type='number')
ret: 12 cm
